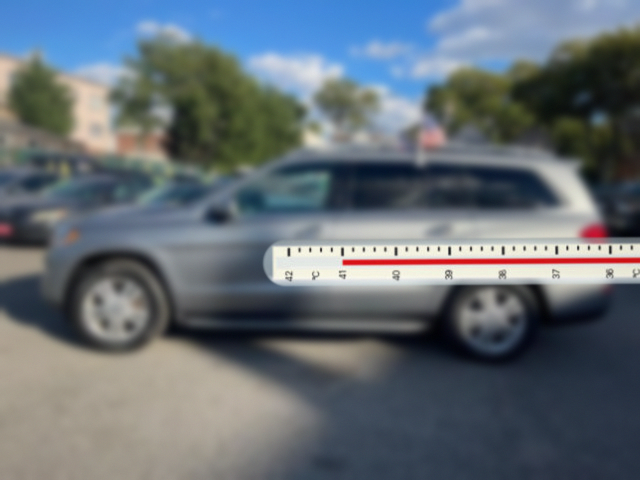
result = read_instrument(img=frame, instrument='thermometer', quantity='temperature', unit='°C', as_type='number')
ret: 41 °C
